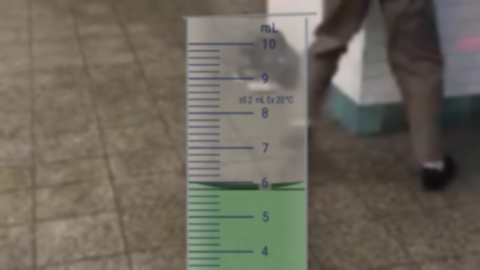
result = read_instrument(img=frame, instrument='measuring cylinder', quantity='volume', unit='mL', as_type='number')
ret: 5.8 mL
